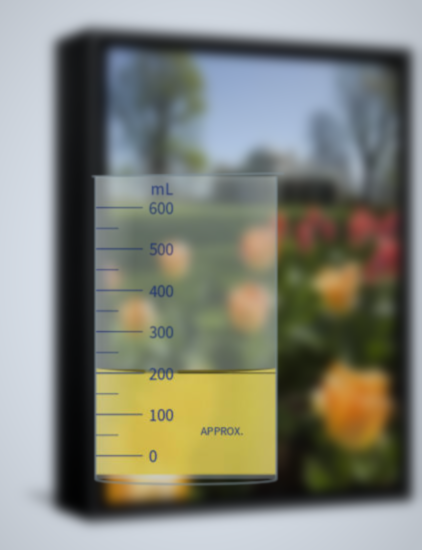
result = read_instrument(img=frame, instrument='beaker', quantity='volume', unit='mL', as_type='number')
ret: 200 mL
